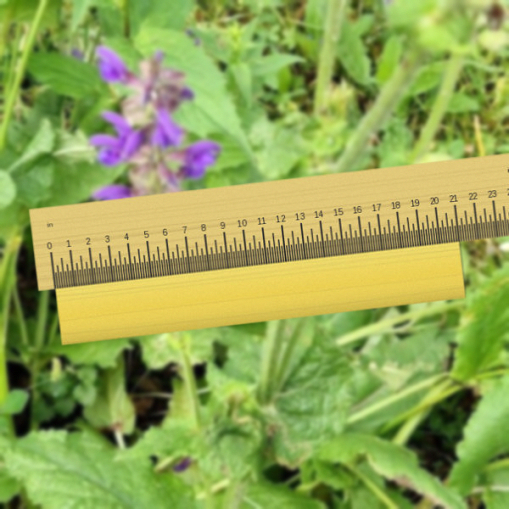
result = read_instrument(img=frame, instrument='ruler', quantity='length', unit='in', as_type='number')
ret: 21 in
